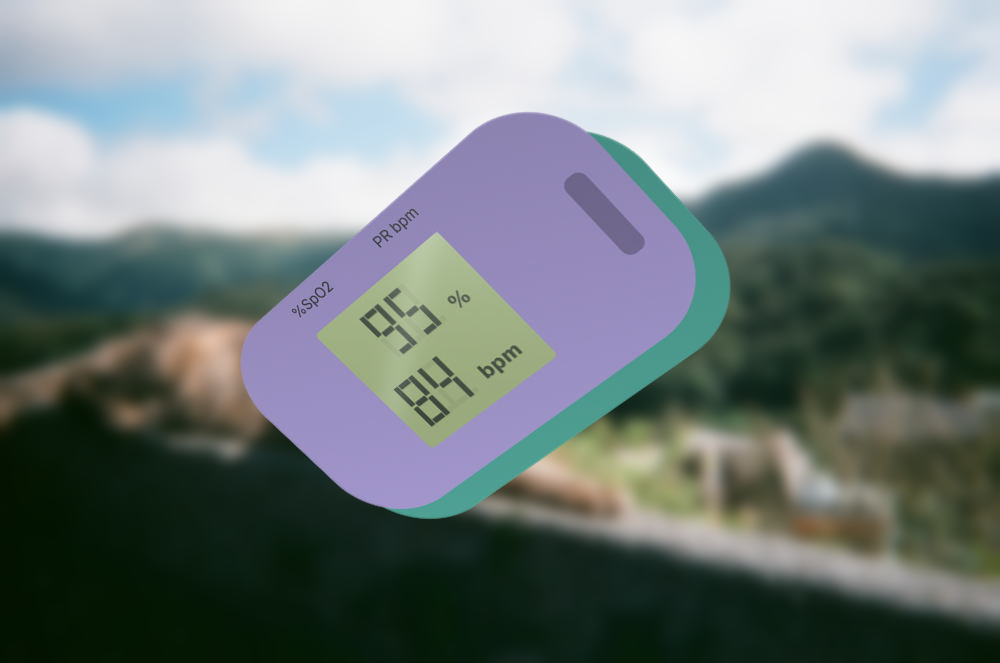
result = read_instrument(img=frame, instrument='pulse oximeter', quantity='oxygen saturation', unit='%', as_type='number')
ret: 95 %
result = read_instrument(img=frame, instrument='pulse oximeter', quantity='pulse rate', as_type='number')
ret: 84 bpm
